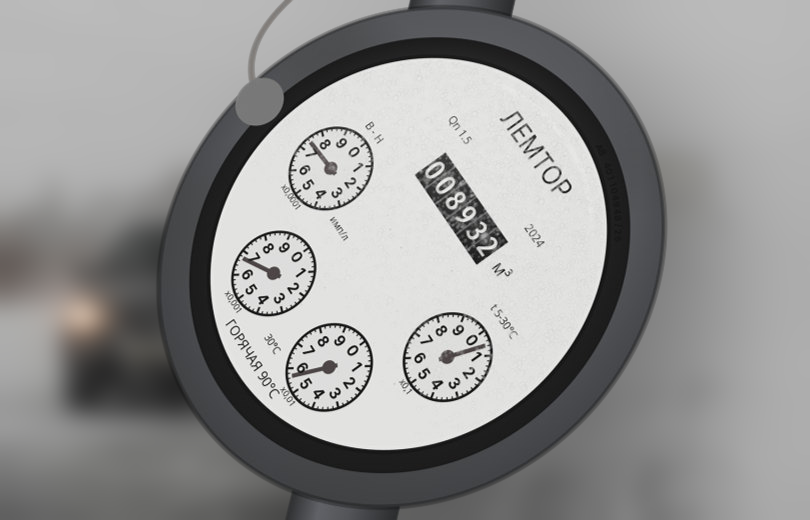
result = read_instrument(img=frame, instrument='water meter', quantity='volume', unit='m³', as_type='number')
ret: 8932.0567 m³
